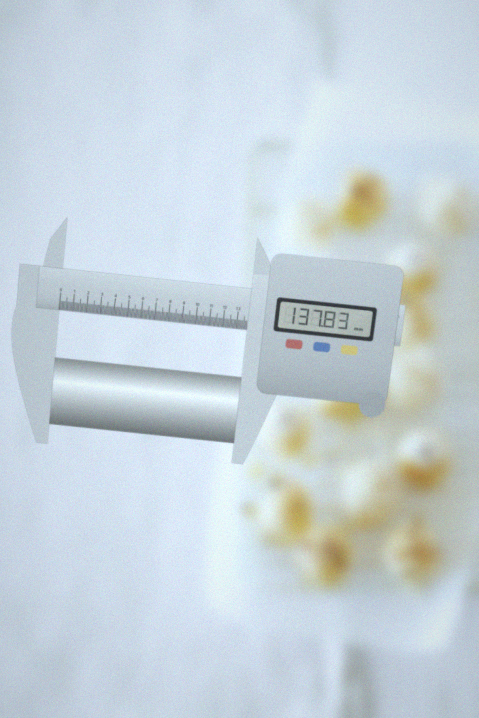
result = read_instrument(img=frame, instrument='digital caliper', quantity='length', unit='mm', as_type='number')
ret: 137.83 mm
